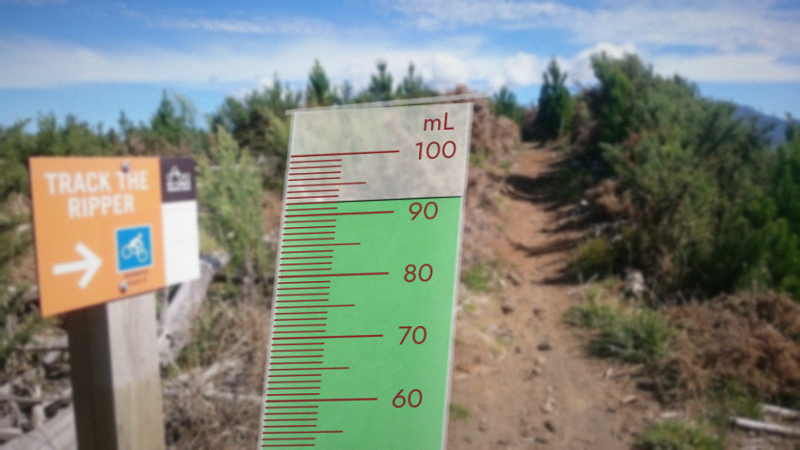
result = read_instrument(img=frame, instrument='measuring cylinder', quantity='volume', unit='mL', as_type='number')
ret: 92 mL
